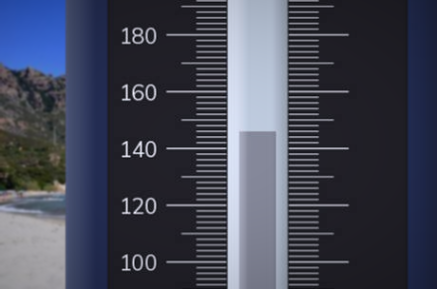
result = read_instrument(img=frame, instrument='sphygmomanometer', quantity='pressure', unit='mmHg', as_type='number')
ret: 146 mmHg
